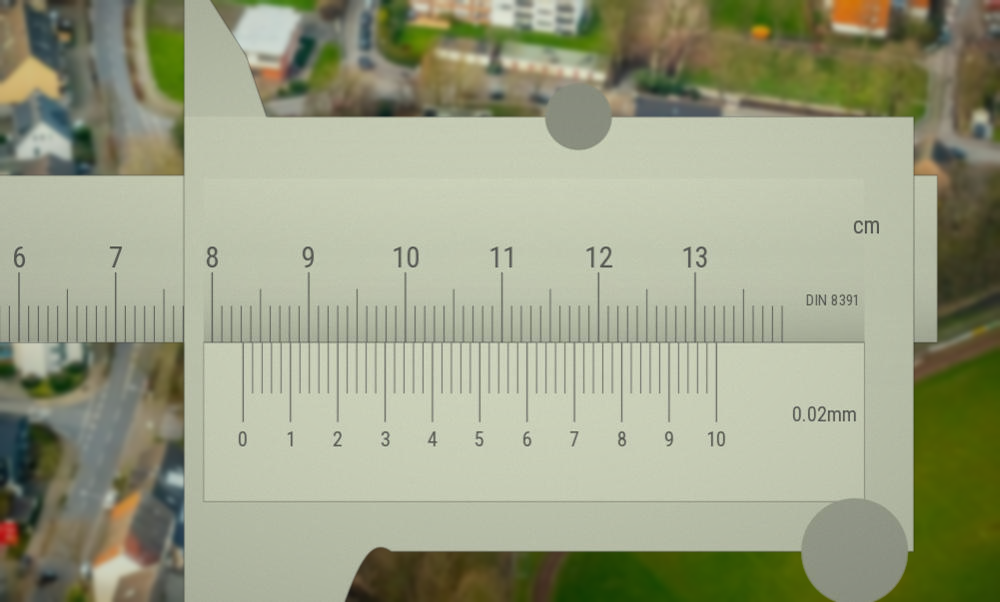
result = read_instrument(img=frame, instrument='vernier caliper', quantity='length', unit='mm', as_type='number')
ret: 83.2 mm
